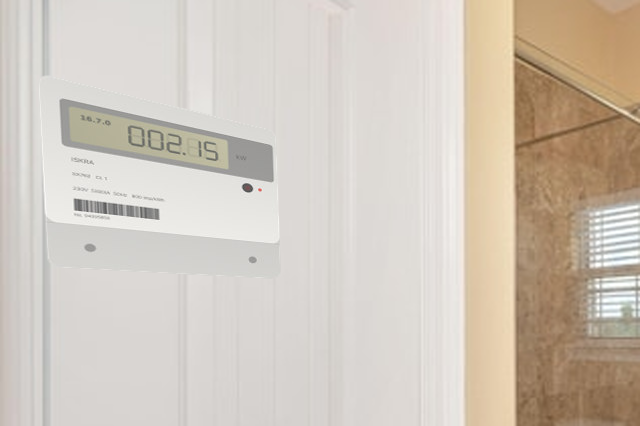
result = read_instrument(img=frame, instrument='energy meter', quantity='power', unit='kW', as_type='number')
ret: 2.15 kW
